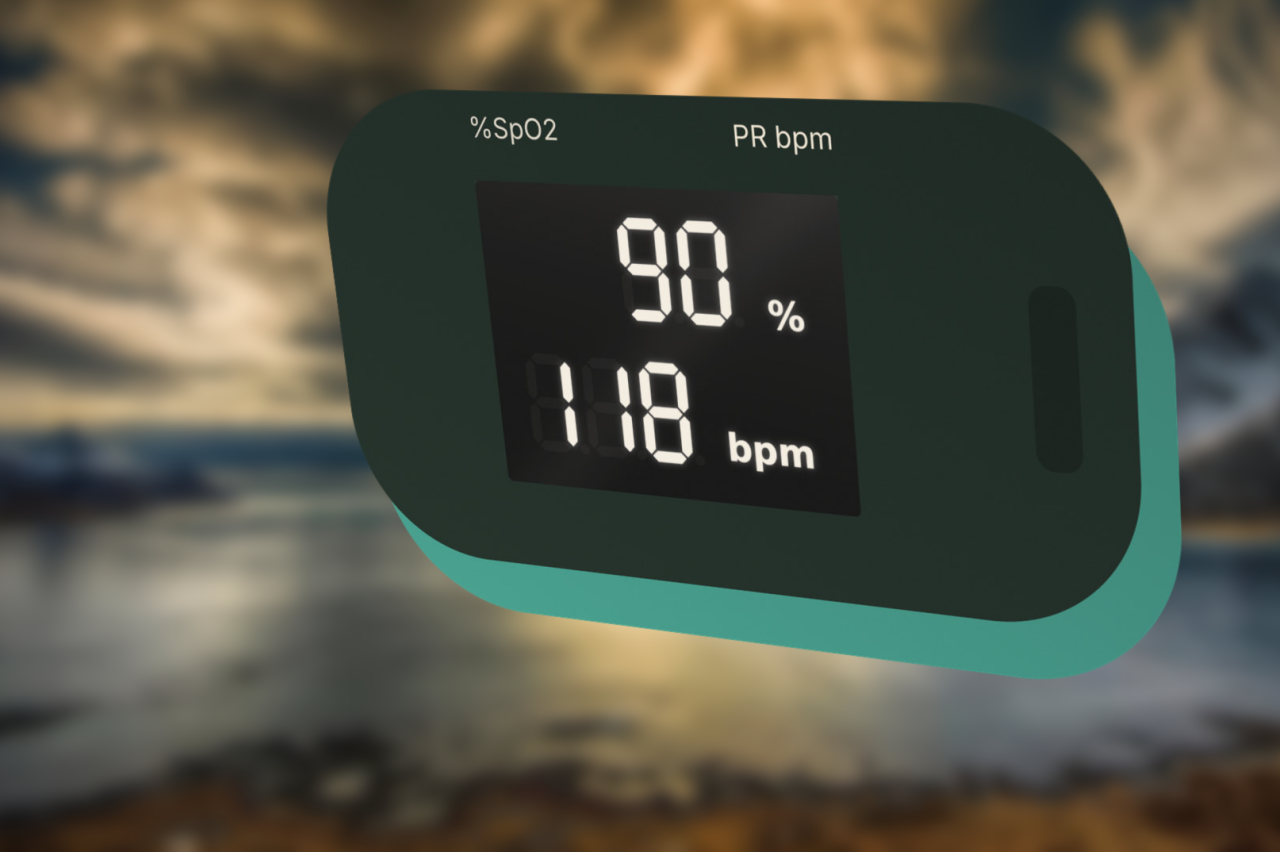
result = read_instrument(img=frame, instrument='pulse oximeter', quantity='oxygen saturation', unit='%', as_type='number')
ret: 90 %
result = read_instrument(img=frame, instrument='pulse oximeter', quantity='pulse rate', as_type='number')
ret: 118 bpm
